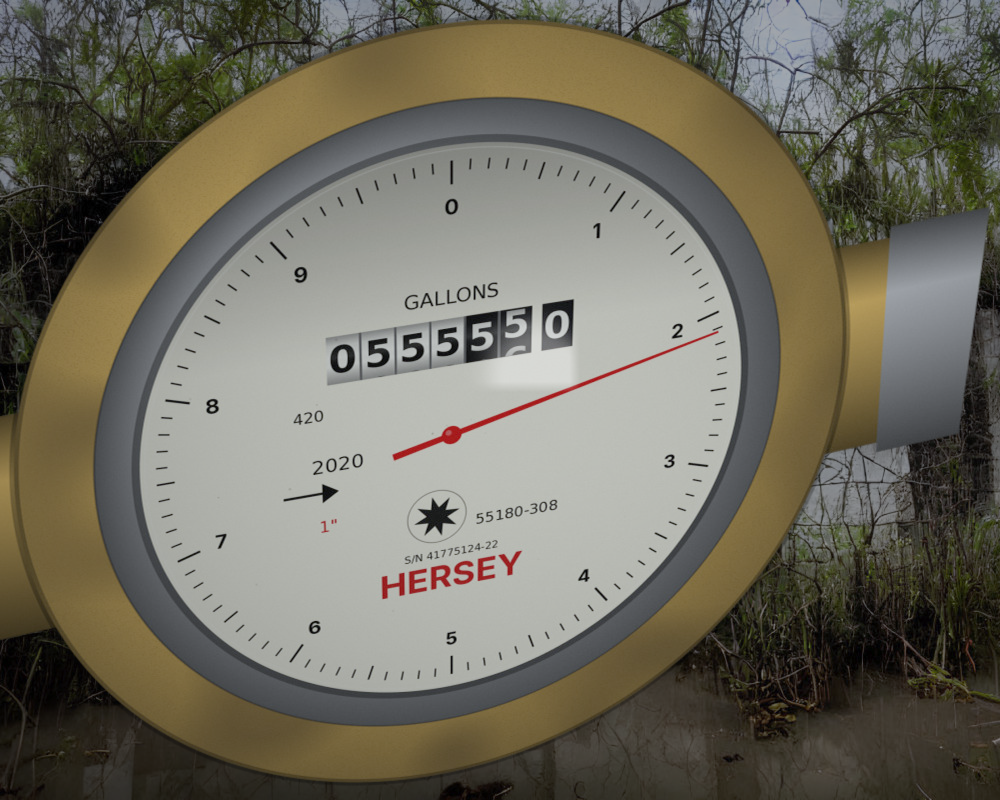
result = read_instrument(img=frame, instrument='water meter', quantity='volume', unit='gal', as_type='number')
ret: 555552.1 gal
